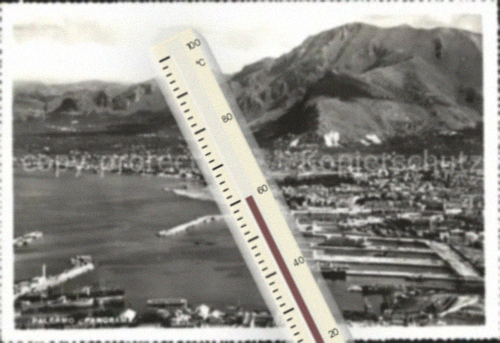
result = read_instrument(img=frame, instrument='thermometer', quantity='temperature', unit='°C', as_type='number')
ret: 60 °C
